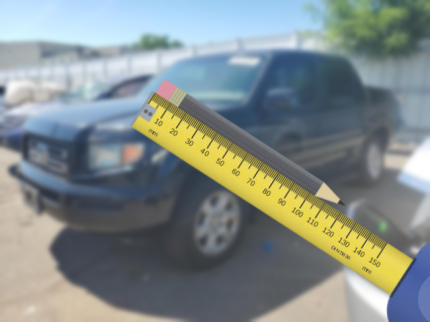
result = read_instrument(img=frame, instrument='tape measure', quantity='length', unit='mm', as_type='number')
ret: 120 mm
